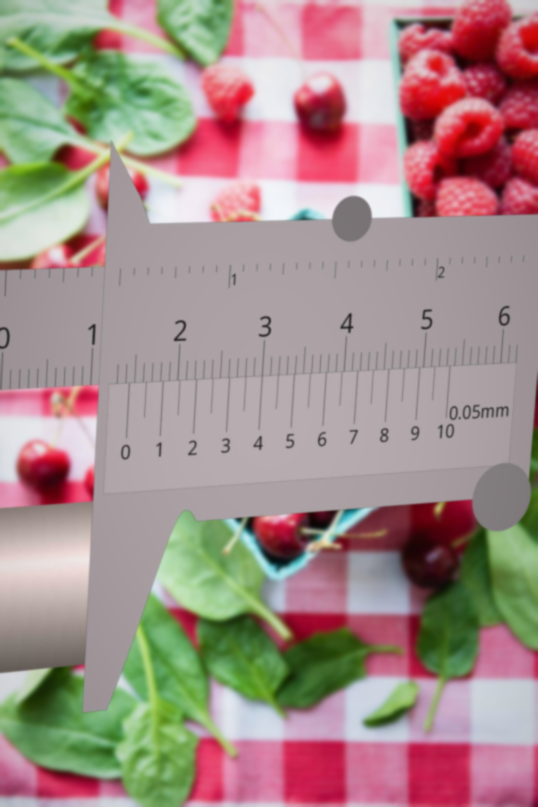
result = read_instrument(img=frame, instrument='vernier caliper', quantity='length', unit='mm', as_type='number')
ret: 14.4 mm
